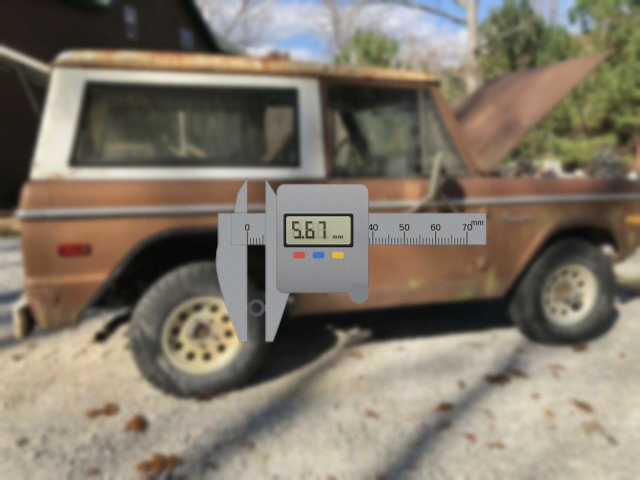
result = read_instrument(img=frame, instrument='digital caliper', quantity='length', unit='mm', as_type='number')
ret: 5.67 mm
